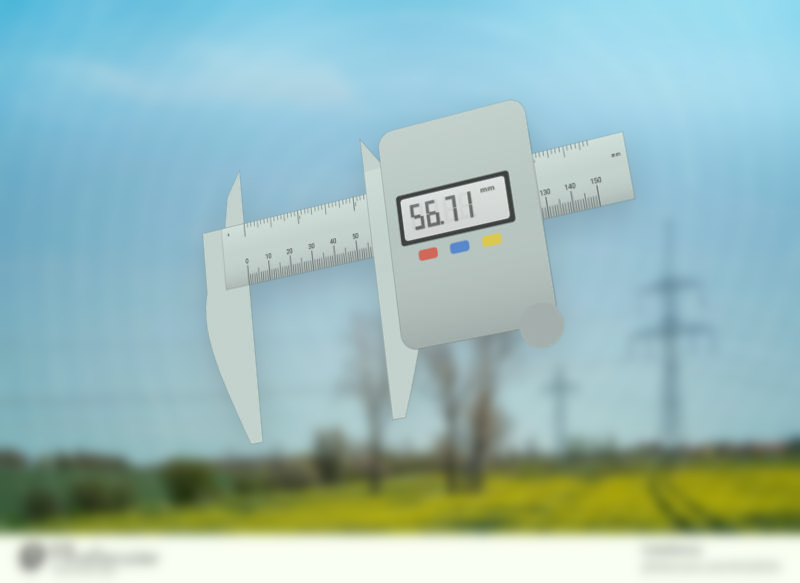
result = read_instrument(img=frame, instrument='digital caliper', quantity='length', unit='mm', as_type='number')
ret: 56.71 mm
